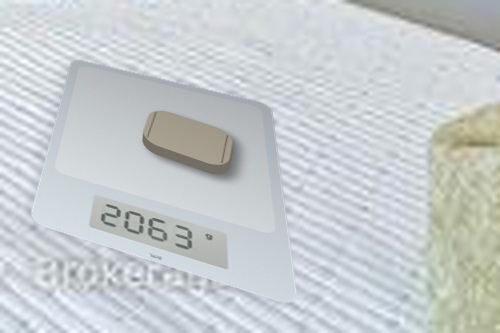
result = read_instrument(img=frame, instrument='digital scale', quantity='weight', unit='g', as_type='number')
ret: 2063 g
